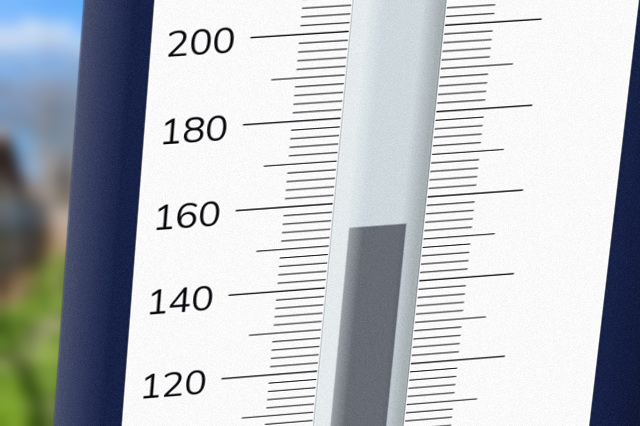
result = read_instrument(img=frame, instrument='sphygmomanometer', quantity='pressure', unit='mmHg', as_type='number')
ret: 154 mmHg
